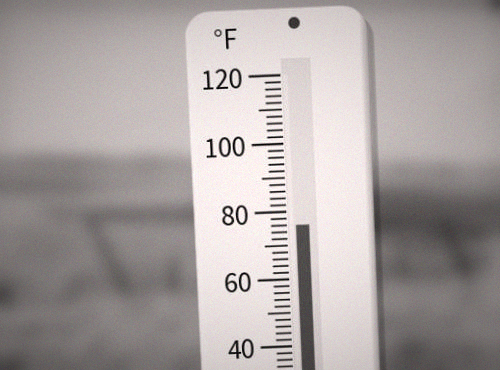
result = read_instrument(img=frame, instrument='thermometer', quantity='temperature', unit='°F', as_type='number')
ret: 76 °F
